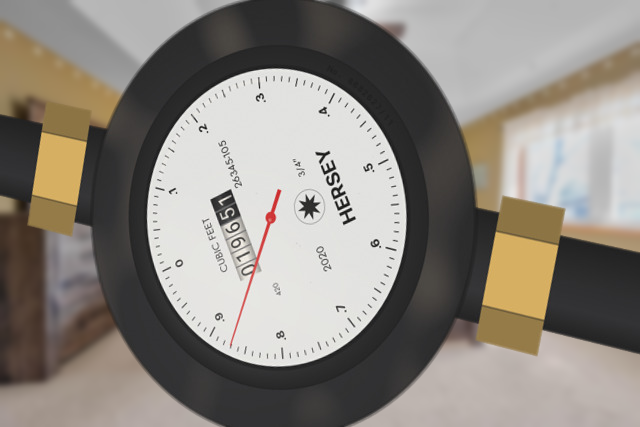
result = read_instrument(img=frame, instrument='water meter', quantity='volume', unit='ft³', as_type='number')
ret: 19650.87 ft³
